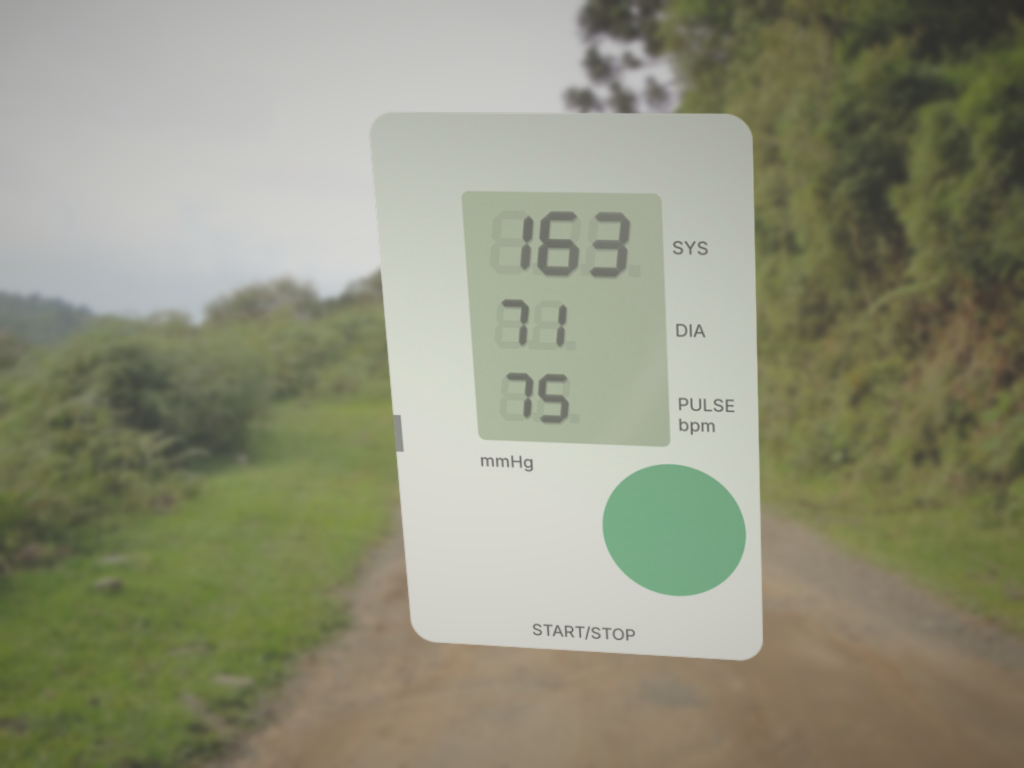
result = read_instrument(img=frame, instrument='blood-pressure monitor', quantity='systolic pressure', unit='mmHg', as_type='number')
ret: 163 mmHg
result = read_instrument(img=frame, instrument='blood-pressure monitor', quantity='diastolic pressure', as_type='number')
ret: 71 mmHg
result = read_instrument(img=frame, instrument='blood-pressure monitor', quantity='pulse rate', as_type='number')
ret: 75 bpm
